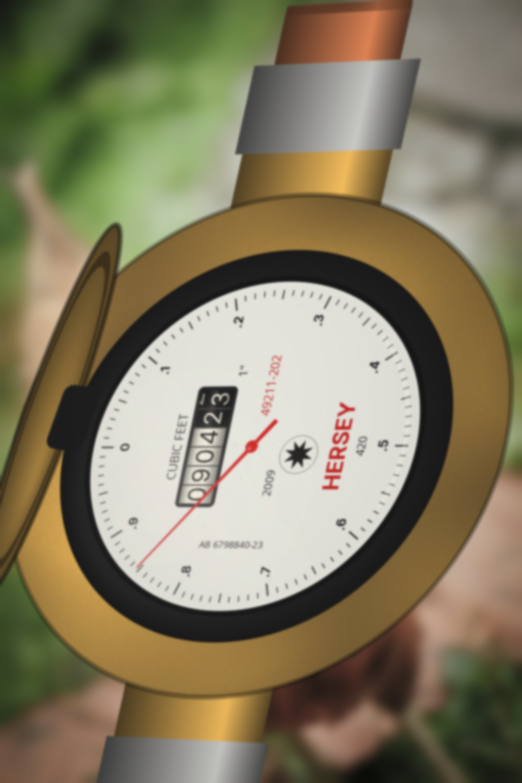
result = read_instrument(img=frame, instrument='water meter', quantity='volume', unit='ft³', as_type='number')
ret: 90422.85 ft³
